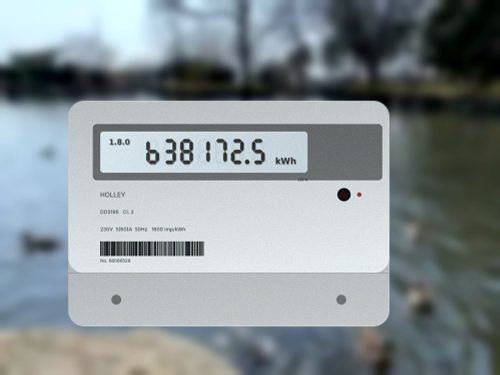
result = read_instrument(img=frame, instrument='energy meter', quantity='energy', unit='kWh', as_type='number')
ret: 638172.5 kWh
